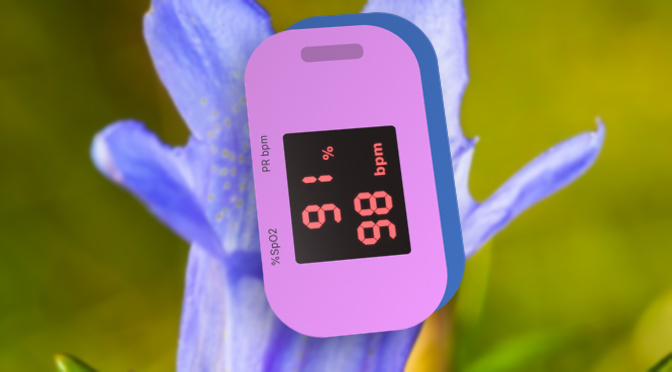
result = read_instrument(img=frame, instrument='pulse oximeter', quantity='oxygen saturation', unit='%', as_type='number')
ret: 91 %
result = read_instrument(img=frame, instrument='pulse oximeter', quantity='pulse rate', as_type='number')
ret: 98 bpm
